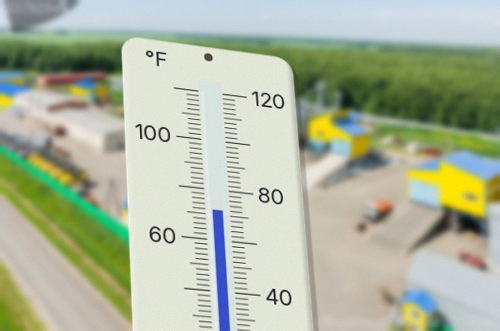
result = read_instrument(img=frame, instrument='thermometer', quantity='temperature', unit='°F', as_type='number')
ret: 72 °F
